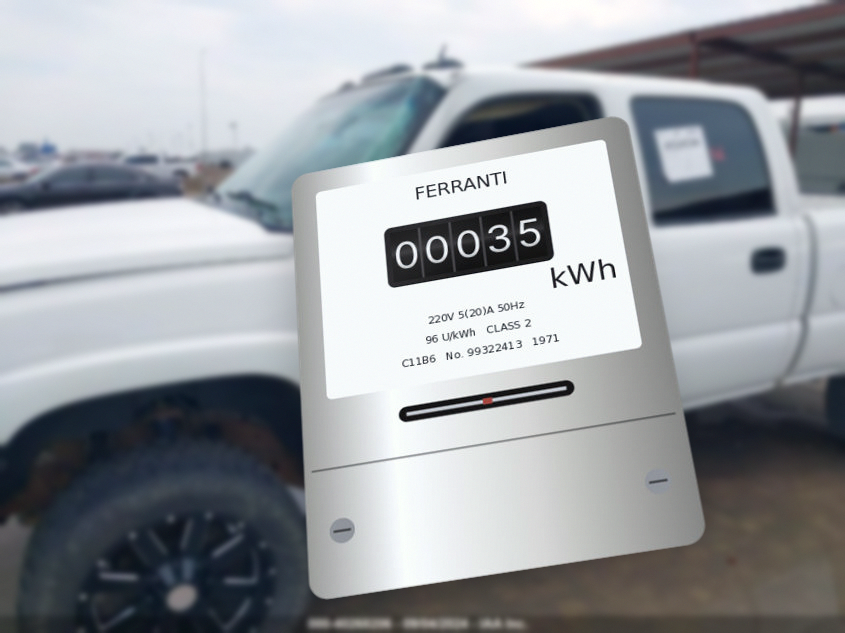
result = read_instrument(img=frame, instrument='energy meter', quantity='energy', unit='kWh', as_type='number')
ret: 35 kWh
